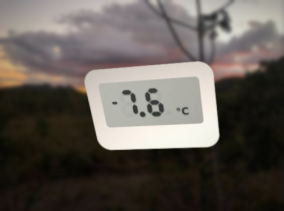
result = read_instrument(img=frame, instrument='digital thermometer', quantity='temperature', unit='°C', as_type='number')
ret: -7.6 °C
